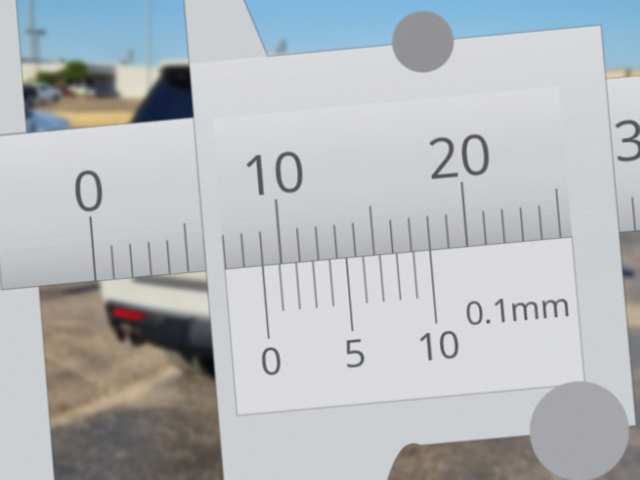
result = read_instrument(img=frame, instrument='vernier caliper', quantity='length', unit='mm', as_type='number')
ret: 9.0 mm
